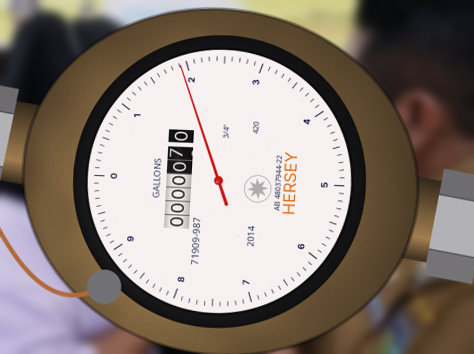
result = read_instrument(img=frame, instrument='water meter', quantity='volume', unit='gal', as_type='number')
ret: 71.9 gal
